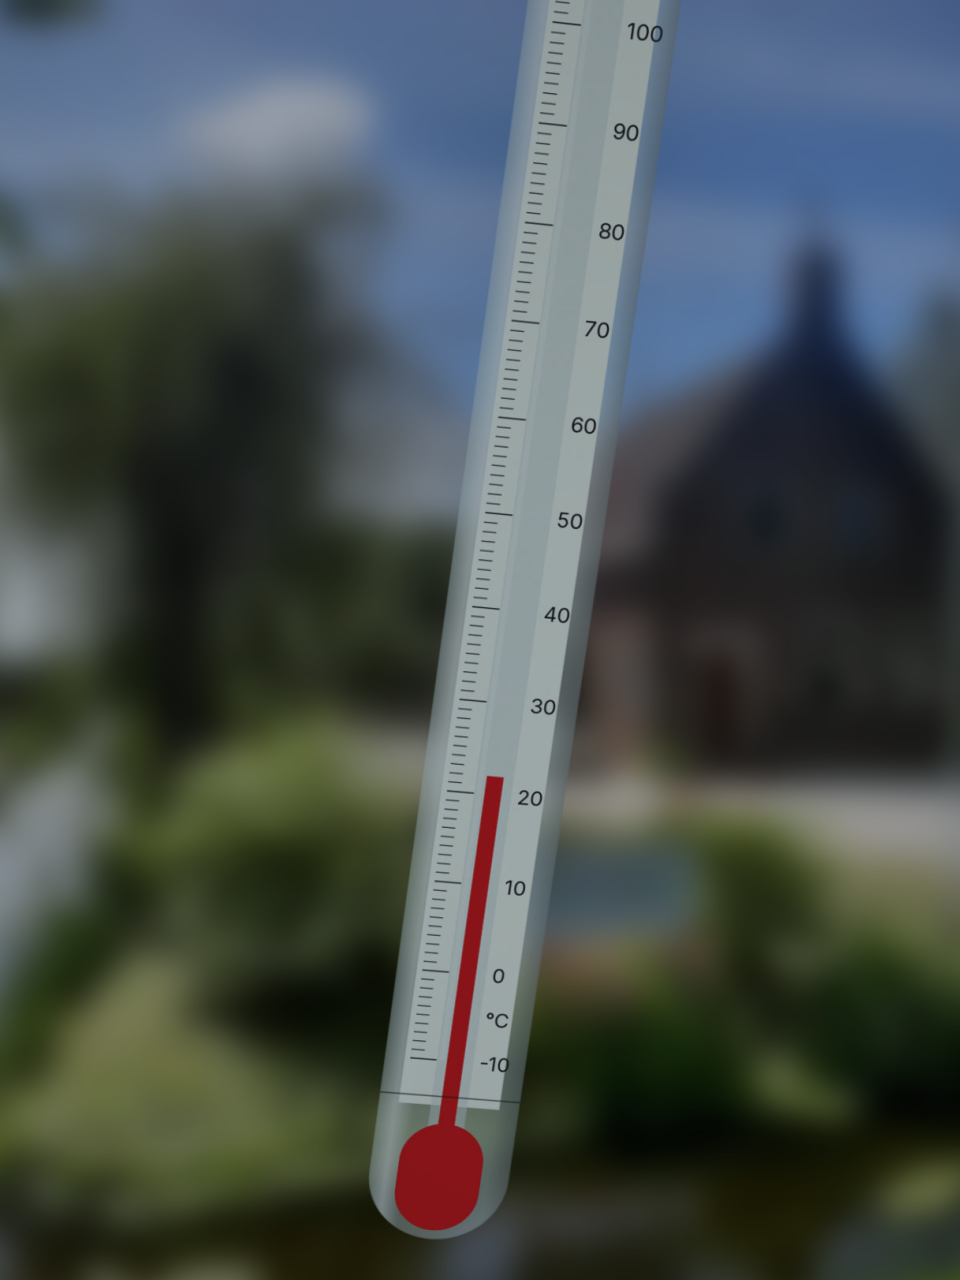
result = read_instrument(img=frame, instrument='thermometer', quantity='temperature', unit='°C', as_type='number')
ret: 22 °C
